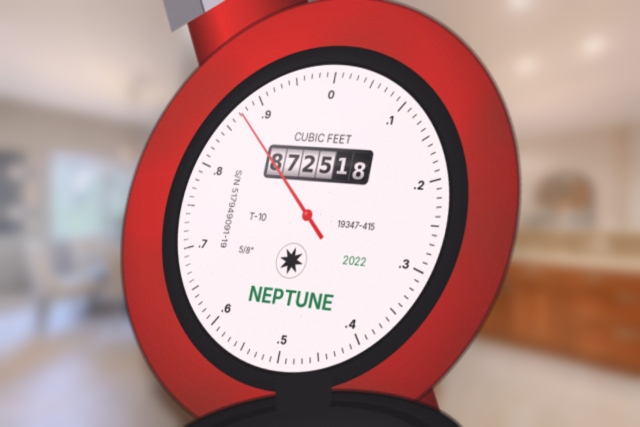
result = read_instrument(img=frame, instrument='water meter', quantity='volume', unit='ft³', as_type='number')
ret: 872517.87 ft³
